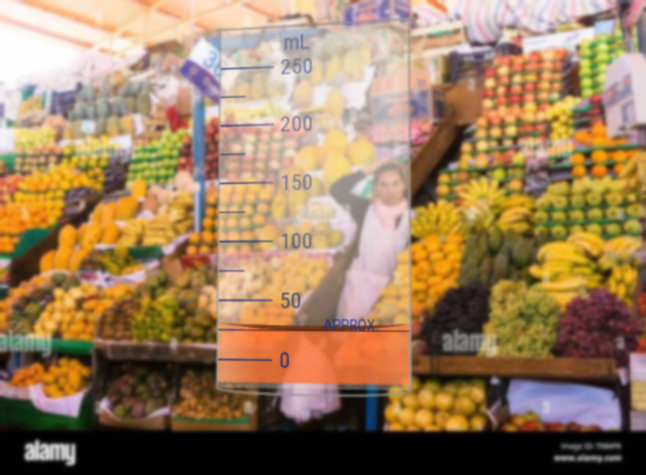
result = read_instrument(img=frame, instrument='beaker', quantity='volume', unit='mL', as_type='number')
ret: 25 mL
